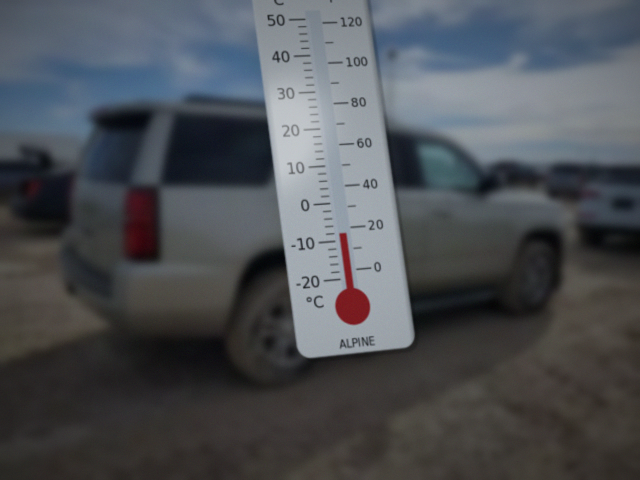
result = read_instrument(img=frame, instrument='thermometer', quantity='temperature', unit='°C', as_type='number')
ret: -8 °C
